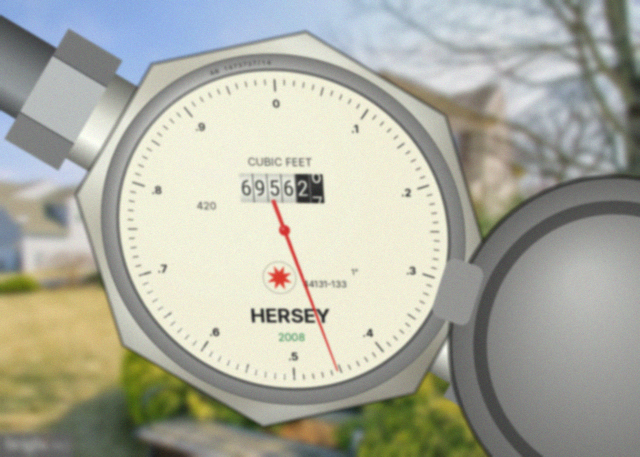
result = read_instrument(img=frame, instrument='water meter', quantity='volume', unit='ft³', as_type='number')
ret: 695626.45 ft³
